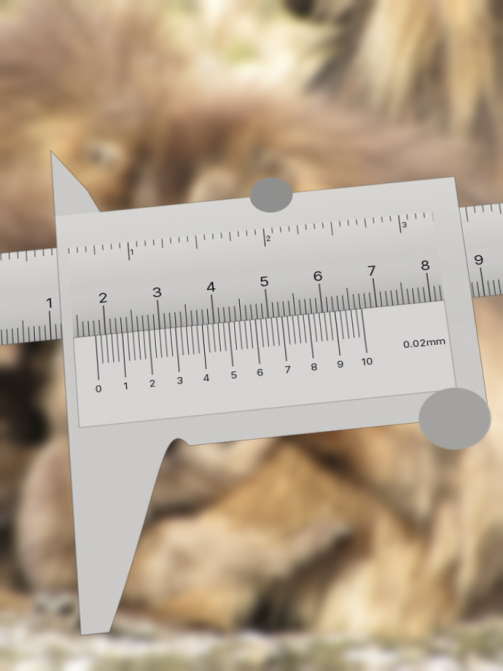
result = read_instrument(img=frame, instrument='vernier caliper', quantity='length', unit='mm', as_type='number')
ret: 18.2 mm
